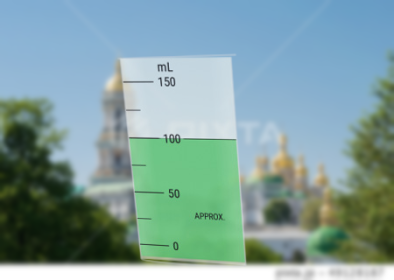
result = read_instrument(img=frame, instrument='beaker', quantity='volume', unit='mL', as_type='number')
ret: 100 mL
